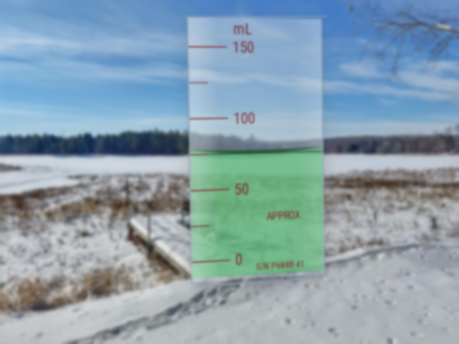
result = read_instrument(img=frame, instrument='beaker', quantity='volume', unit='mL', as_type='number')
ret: 75 mL
